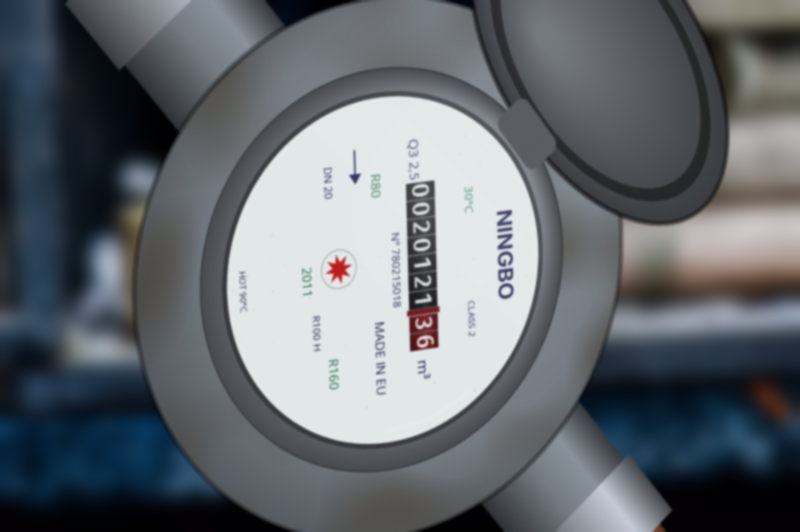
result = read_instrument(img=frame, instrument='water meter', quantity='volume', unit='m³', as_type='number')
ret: 20121.36 m³
